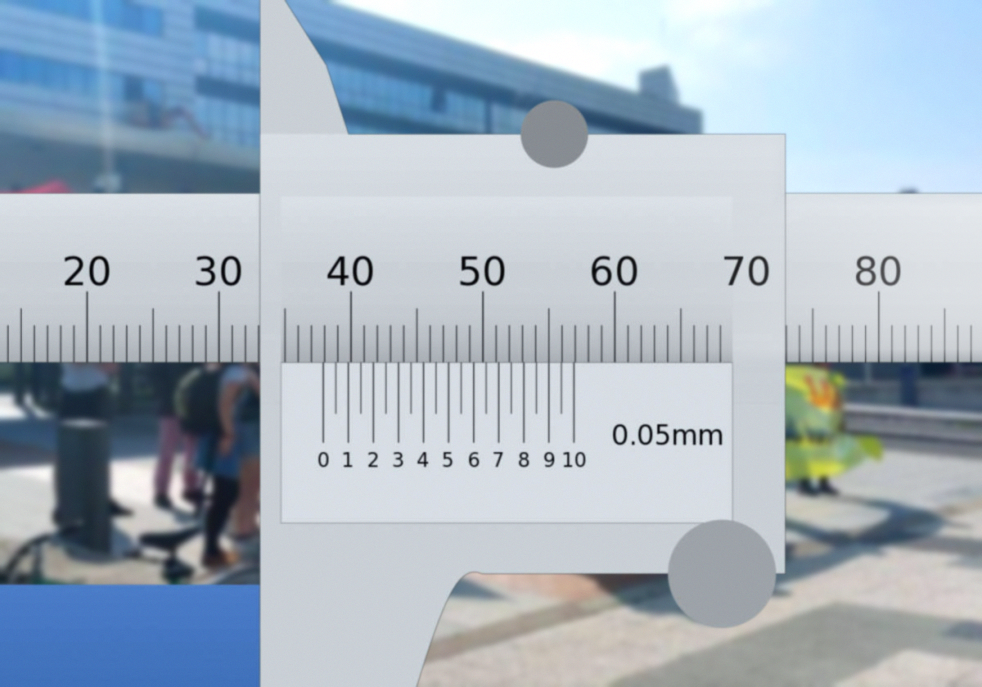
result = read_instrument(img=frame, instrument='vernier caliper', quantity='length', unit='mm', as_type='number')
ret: 37.9 mm
